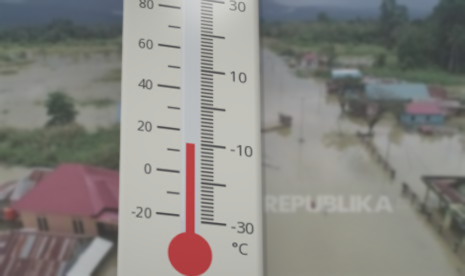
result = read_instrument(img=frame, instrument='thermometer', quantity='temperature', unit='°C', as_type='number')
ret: -10 °C
